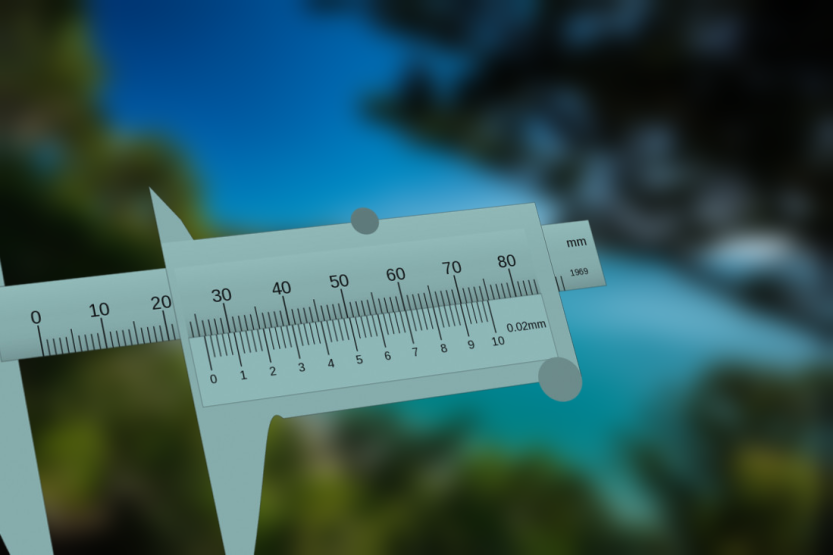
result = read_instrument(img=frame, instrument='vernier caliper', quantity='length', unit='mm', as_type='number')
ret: 25.8 mm
